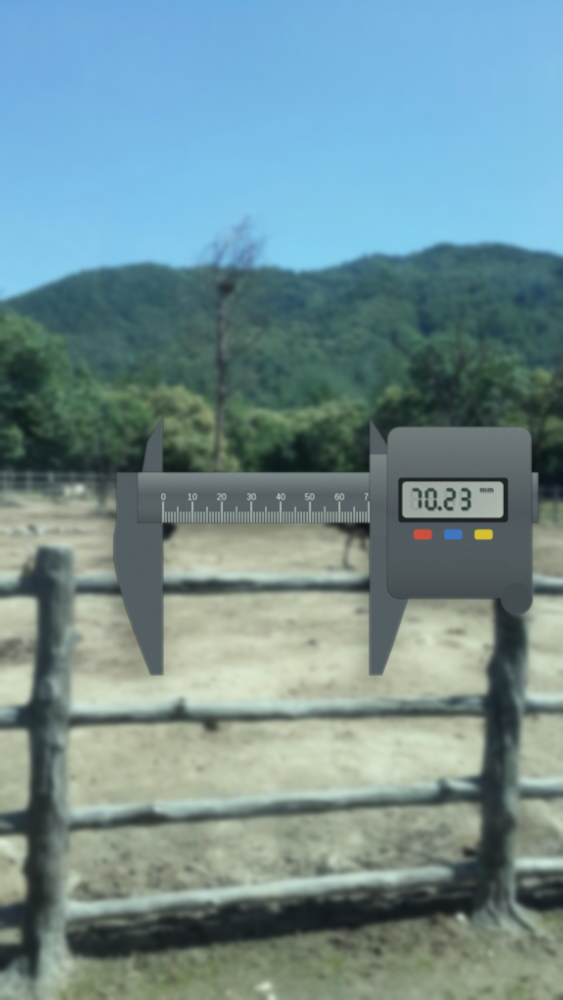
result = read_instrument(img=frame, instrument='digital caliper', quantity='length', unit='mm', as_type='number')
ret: 70.23 mm
